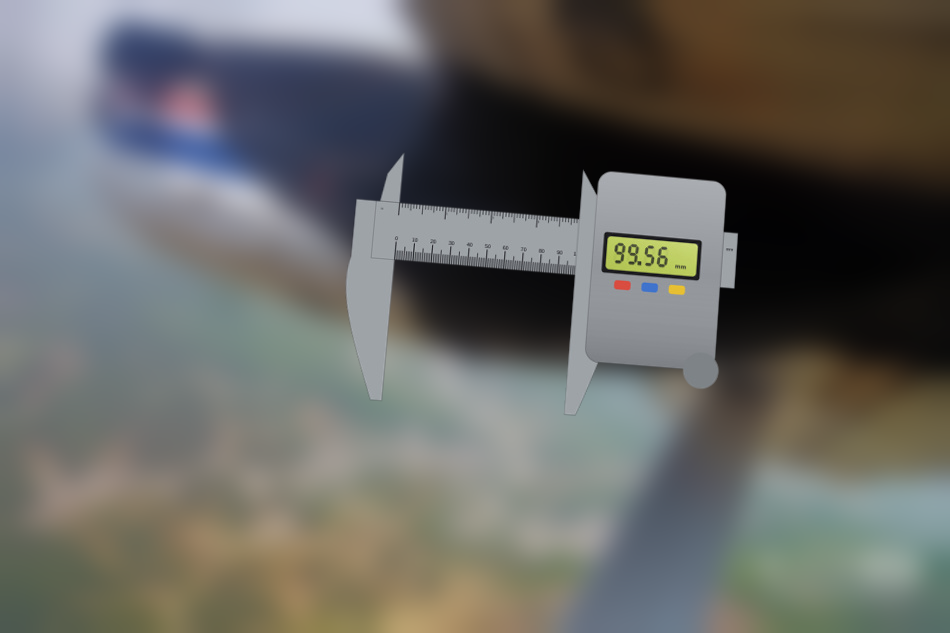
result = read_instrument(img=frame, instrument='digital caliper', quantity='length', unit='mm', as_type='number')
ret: 99.56 mm
